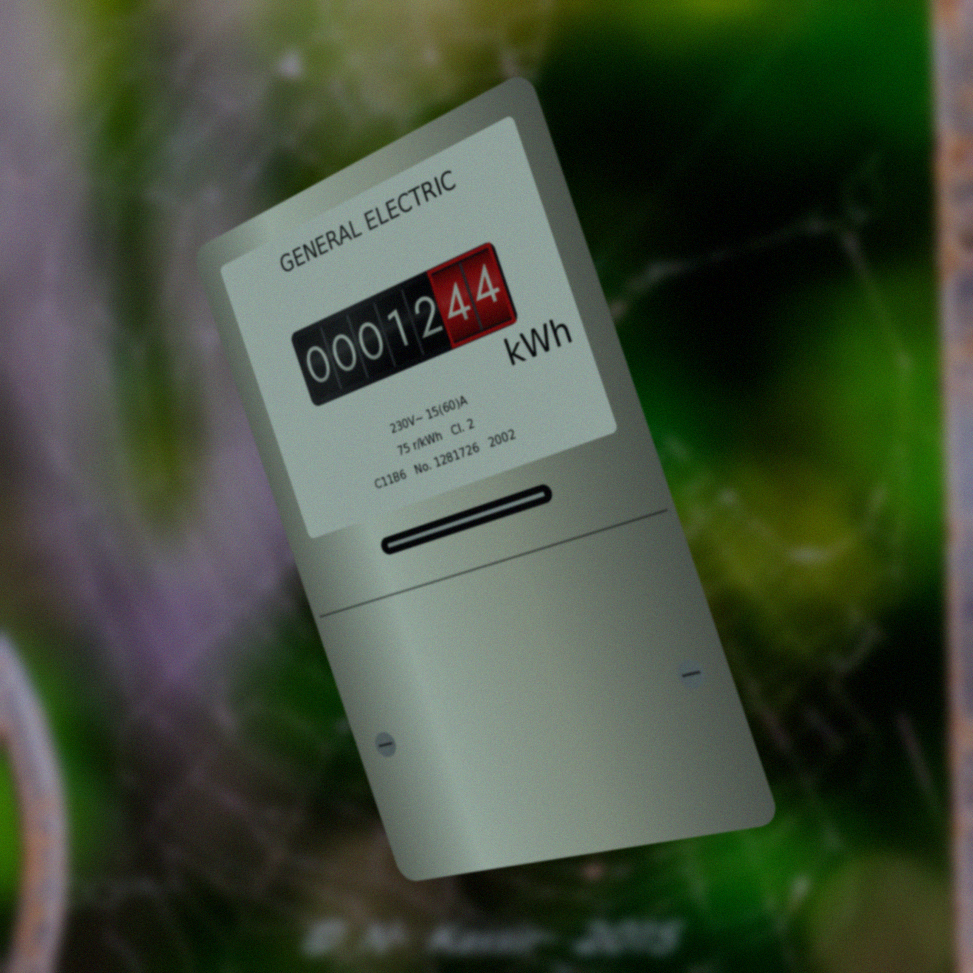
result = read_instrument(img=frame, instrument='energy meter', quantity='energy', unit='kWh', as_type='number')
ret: 12.44 kWh
